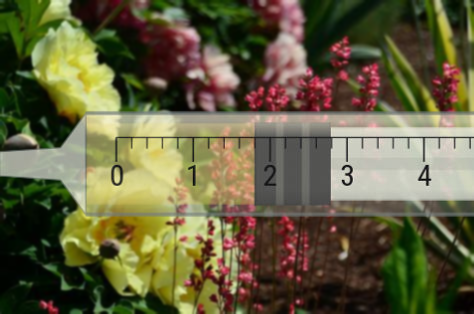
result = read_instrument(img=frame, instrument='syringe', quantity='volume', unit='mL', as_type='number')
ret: 1.8 mL
